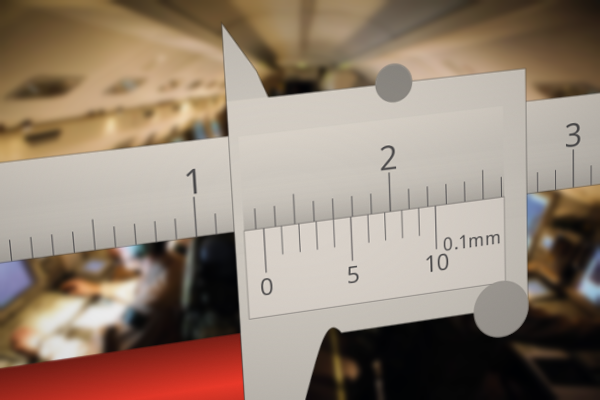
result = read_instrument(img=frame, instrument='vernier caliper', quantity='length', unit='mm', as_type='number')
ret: 13.4 mm
